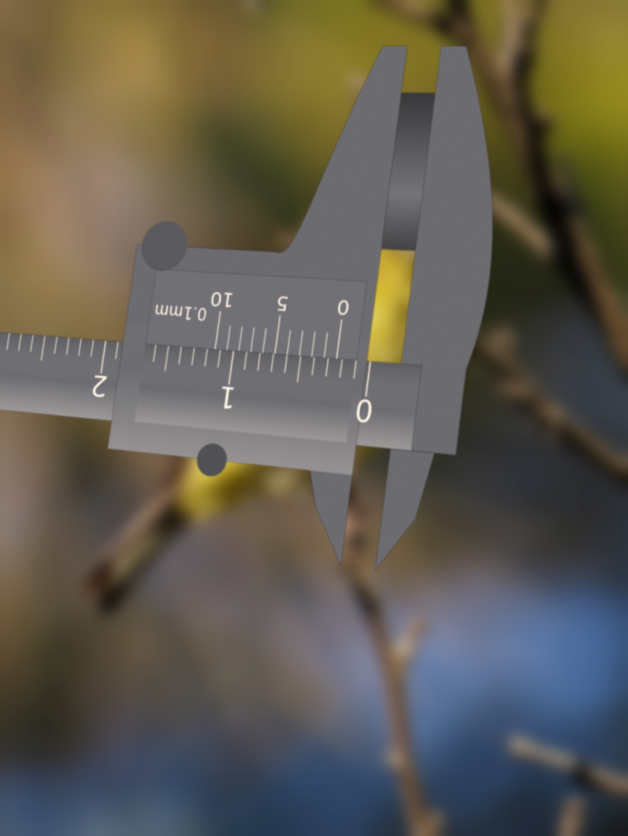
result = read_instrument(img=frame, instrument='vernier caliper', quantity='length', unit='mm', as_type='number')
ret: 2.4 mm
